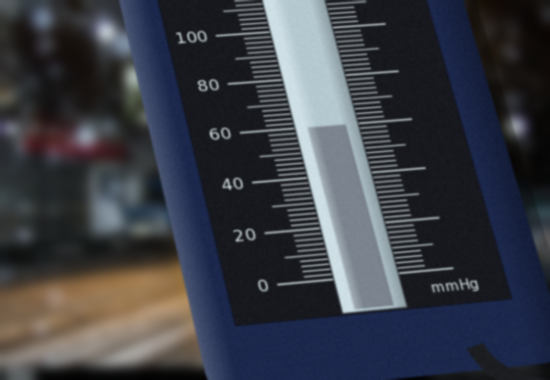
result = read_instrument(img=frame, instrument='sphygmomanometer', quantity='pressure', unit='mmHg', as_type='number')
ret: 60 mmHg
